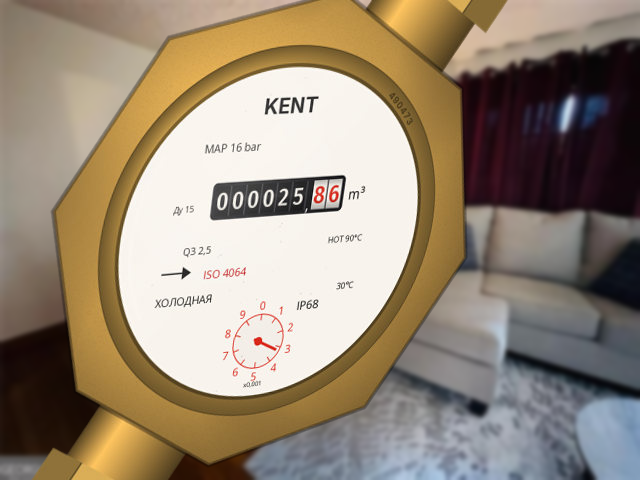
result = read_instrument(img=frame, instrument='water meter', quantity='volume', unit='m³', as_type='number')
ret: 25.863 m³
